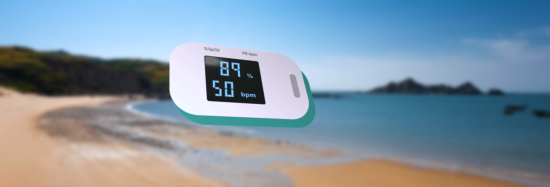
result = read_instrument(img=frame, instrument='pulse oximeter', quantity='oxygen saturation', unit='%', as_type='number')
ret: 89 %
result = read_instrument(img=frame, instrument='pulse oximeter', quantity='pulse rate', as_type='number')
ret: 50 bpm
